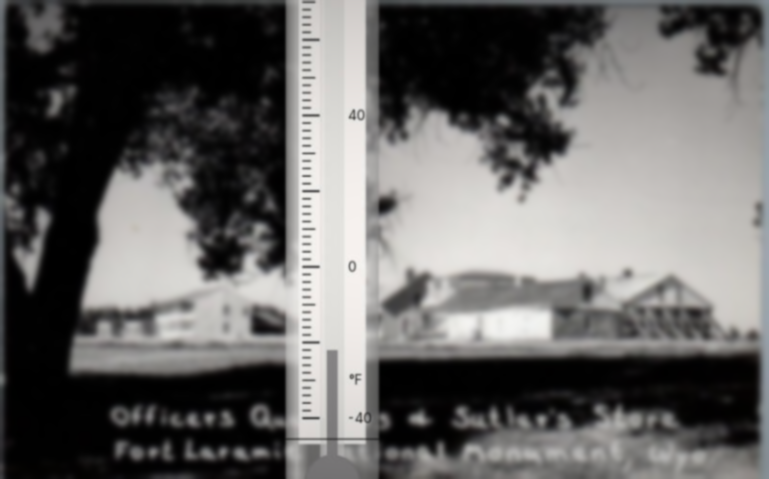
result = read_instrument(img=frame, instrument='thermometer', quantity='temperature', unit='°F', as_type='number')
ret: -22 °F
